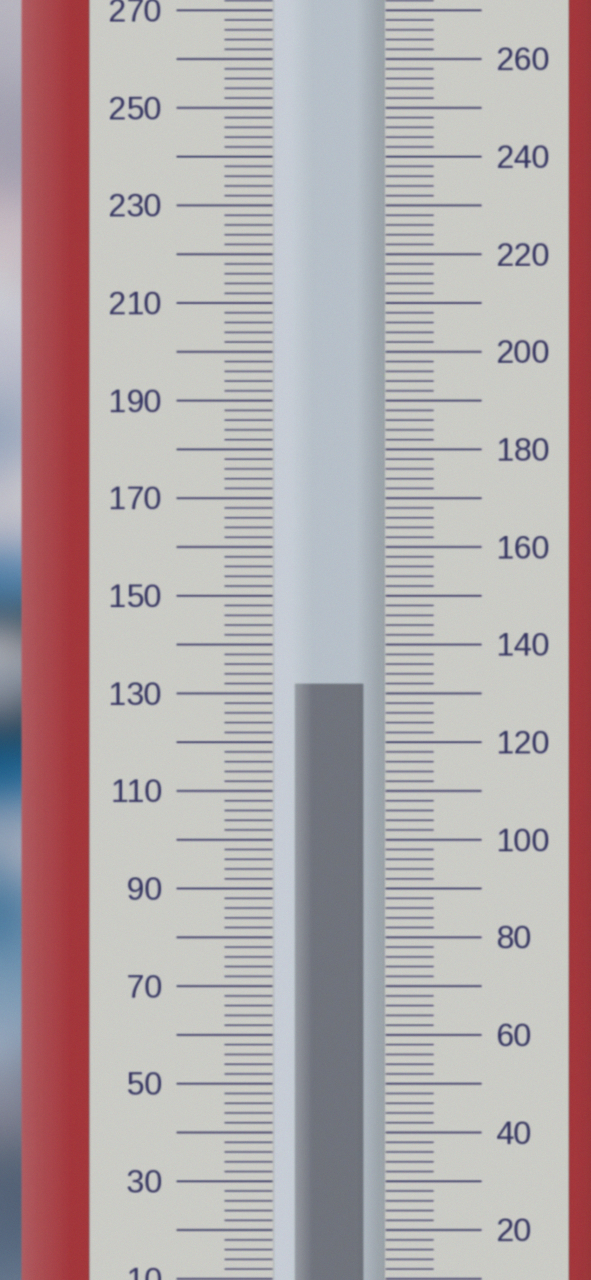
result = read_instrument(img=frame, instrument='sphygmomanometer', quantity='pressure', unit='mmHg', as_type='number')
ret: 132 mmHg
